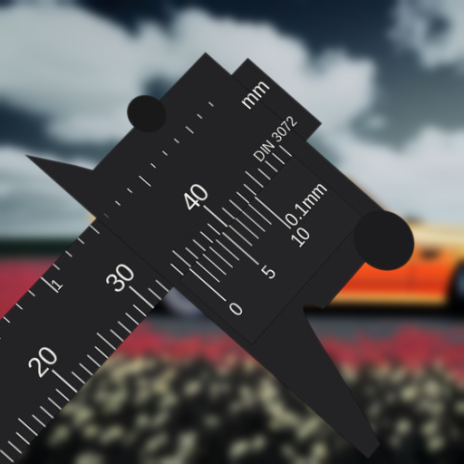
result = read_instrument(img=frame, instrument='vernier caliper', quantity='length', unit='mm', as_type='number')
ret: 34.8 mm
